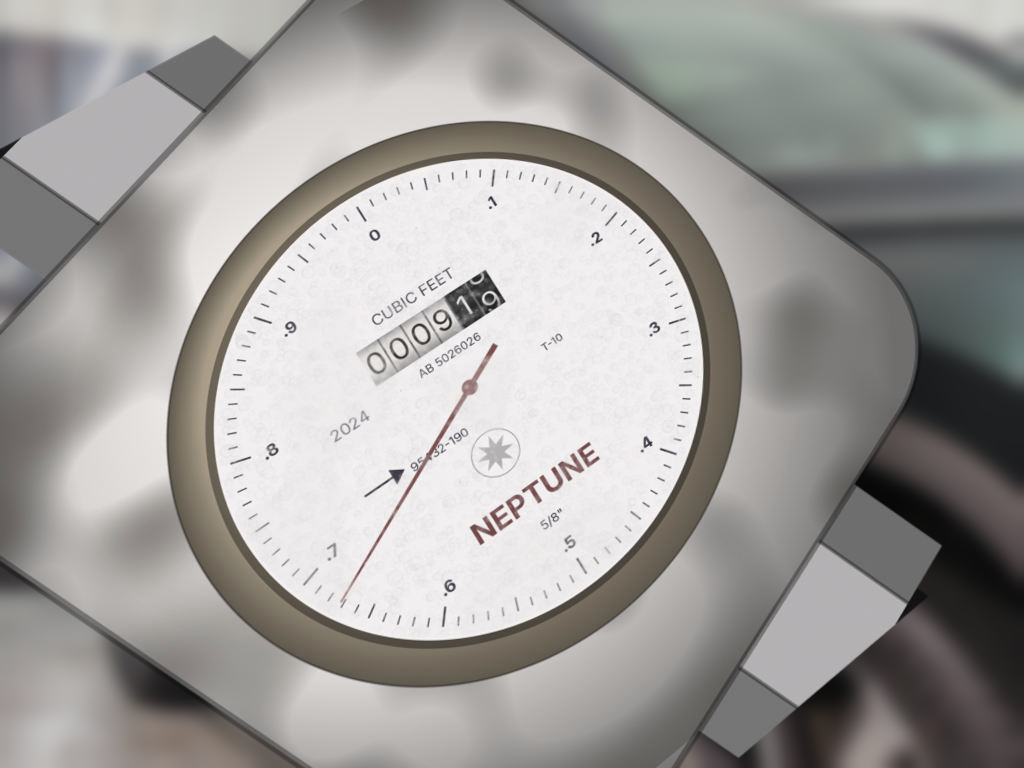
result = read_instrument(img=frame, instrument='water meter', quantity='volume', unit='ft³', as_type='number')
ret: 918.67 ft³
